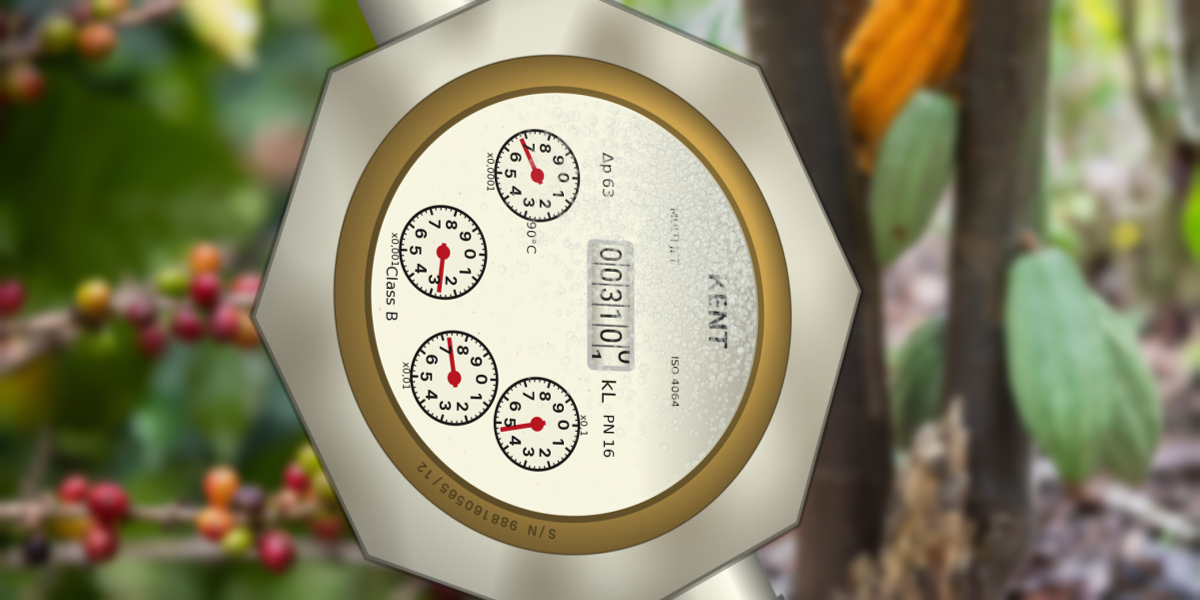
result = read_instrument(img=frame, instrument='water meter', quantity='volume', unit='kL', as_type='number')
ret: 3100.4726 kL
